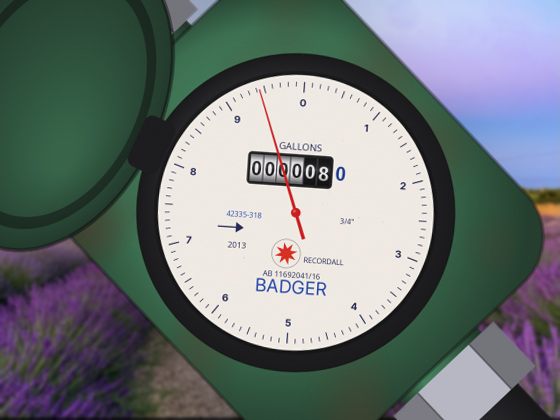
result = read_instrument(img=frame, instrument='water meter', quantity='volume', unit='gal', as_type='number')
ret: 79.4 gal
